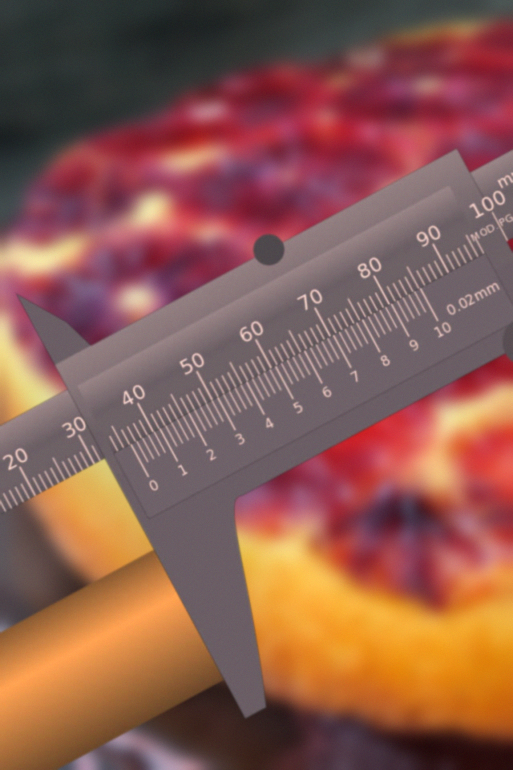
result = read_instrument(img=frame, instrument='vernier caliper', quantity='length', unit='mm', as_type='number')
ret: 36.2 mm
